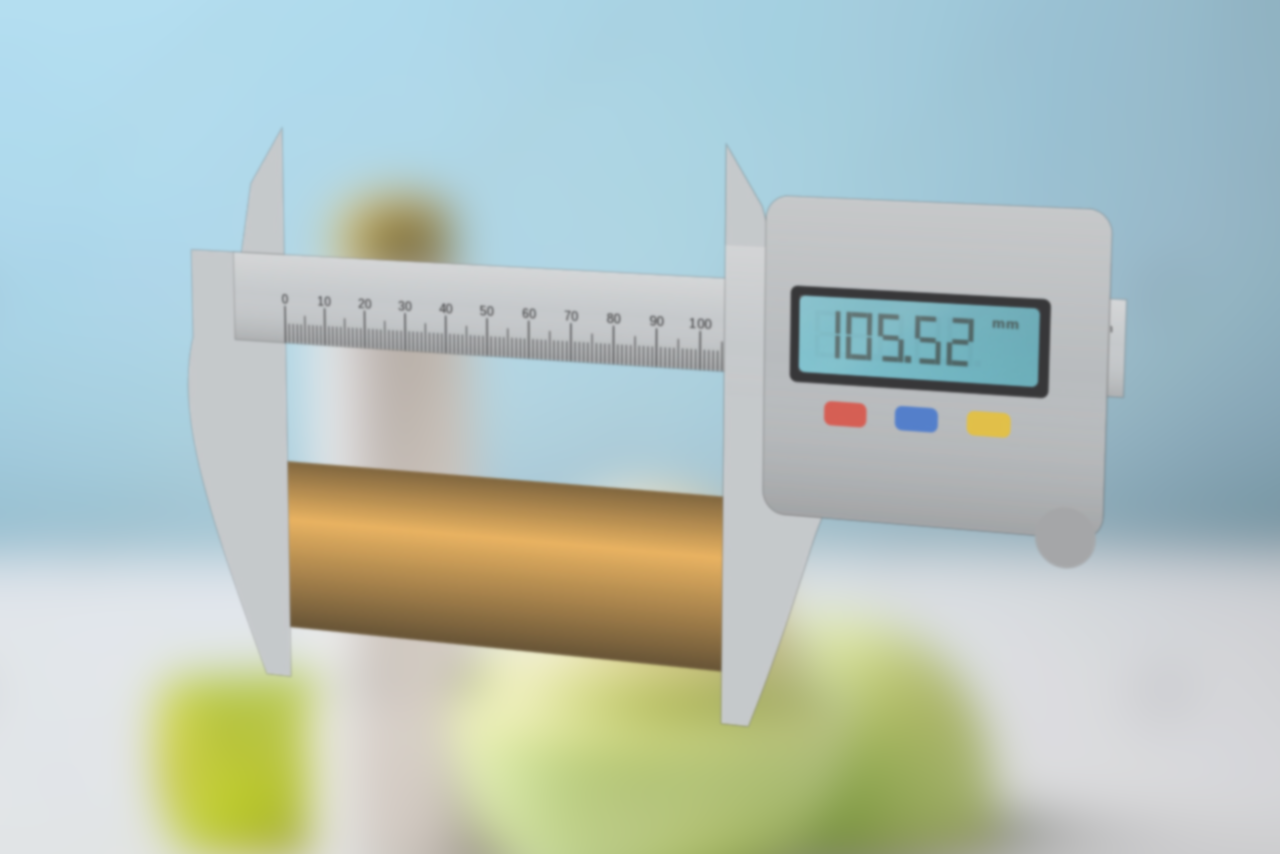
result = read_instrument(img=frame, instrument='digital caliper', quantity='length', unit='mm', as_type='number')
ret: 105.52 mm
